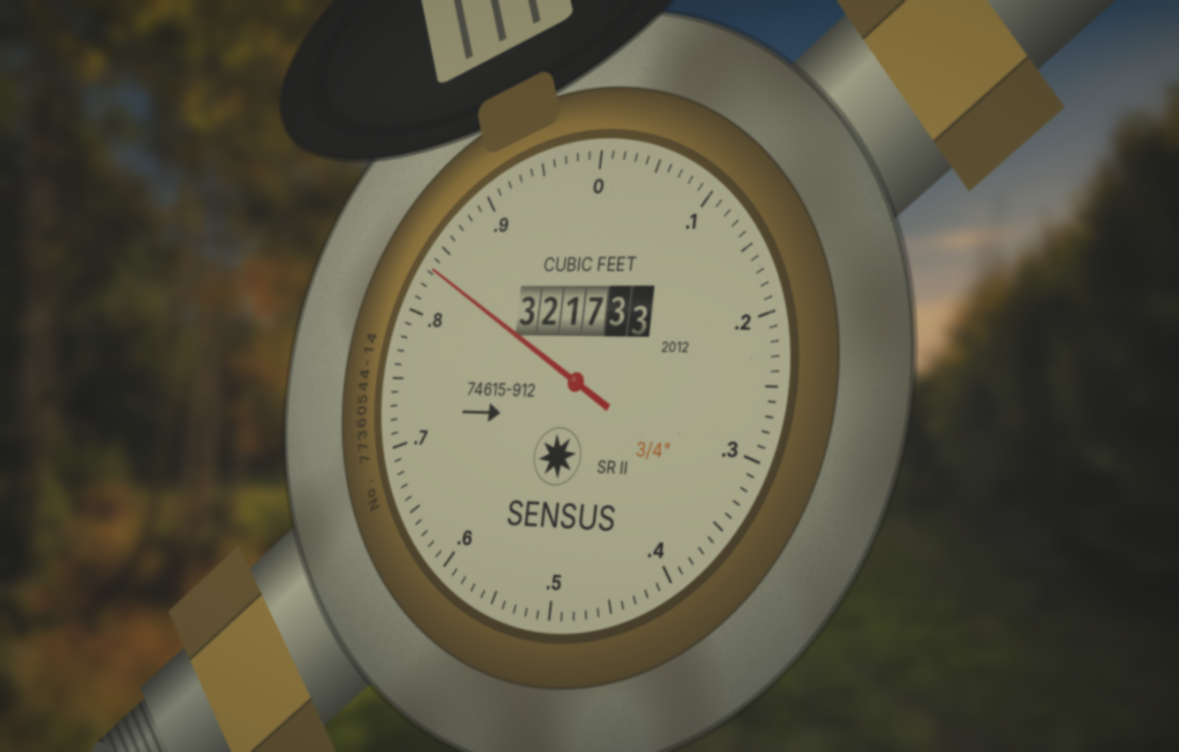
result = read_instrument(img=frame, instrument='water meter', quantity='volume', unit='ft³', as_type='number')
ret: 321732.83 ft³
